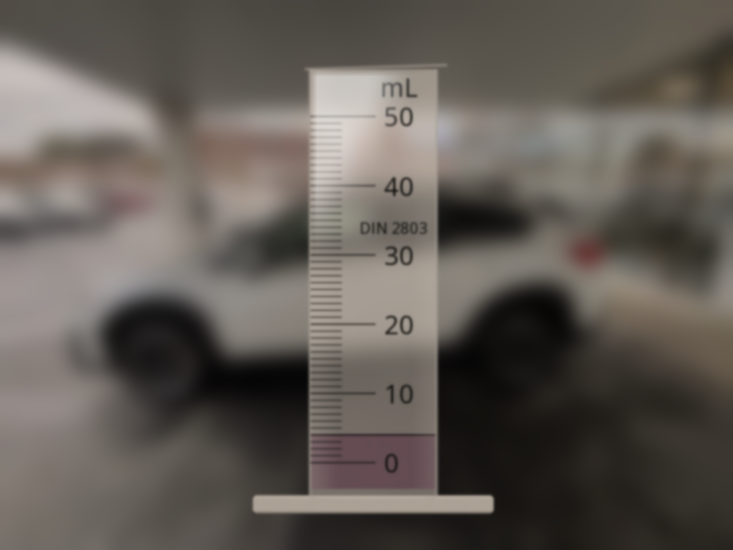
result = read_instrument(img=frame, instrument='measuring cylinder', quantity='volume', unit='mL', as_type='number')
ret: 4 mL
